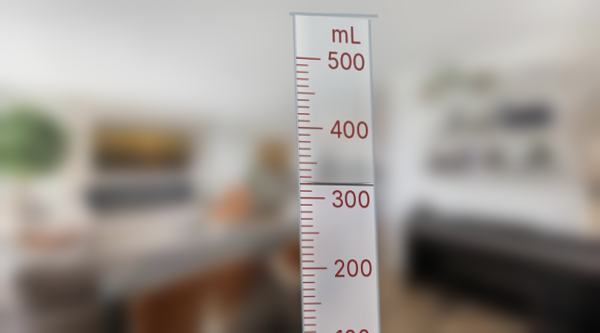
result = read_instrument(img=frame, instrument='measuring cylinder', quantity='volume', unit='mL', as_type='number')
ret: 320 mL
